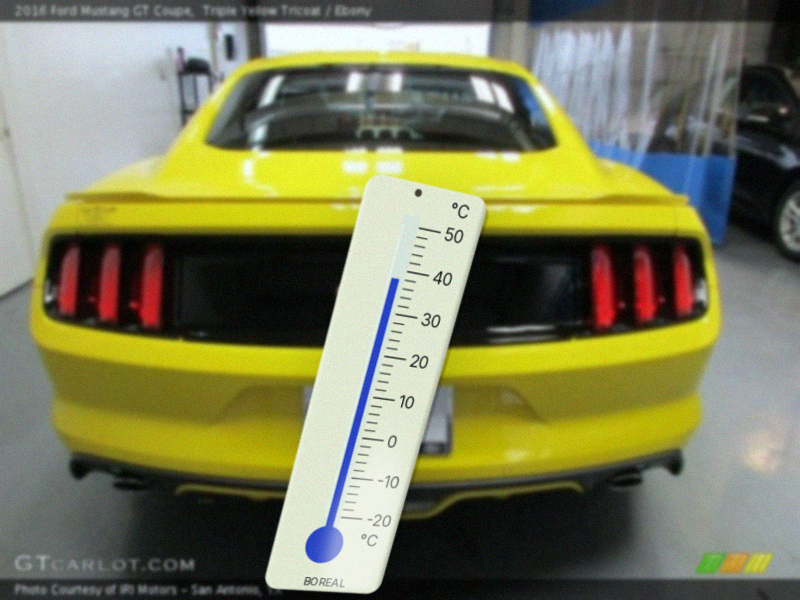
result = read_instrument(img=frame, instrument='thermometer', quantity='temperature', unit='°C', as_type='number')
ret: 38 °C
